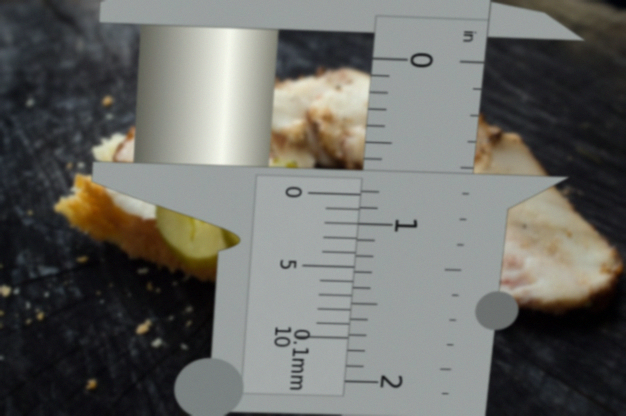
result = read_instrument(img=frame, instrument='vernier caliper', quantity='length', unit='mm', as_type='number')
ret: 8.2 mm
